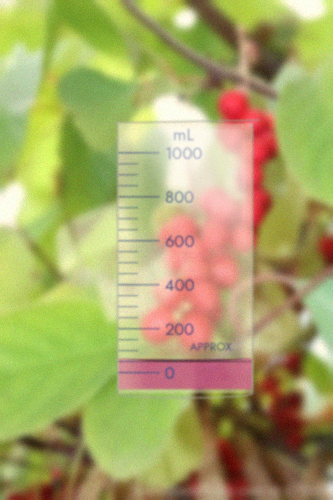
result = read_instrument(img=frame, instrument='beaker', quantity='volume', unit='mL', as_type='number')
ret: 50 mL
